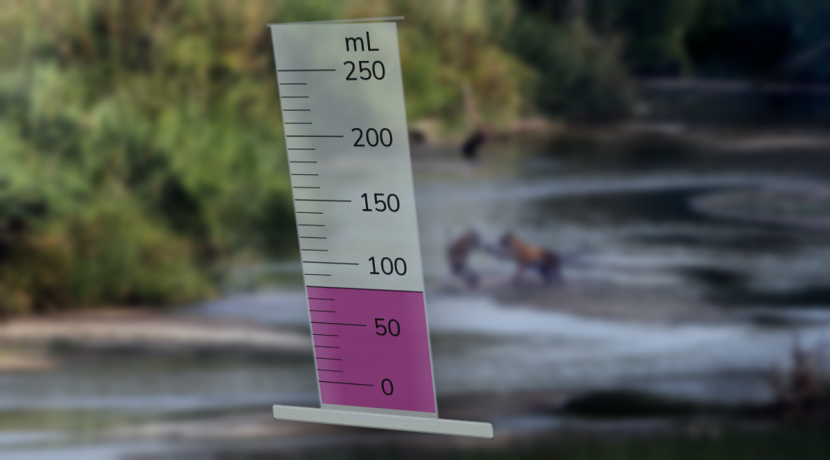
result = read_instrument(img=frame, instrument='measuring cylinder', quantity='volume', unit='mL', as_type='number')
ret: 80 mL
